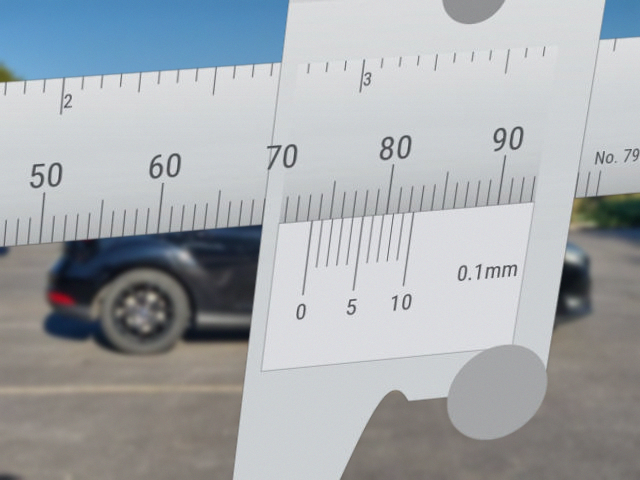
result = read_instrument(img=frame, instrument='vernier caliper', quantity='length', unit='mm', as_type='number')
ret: 73.4 mm
